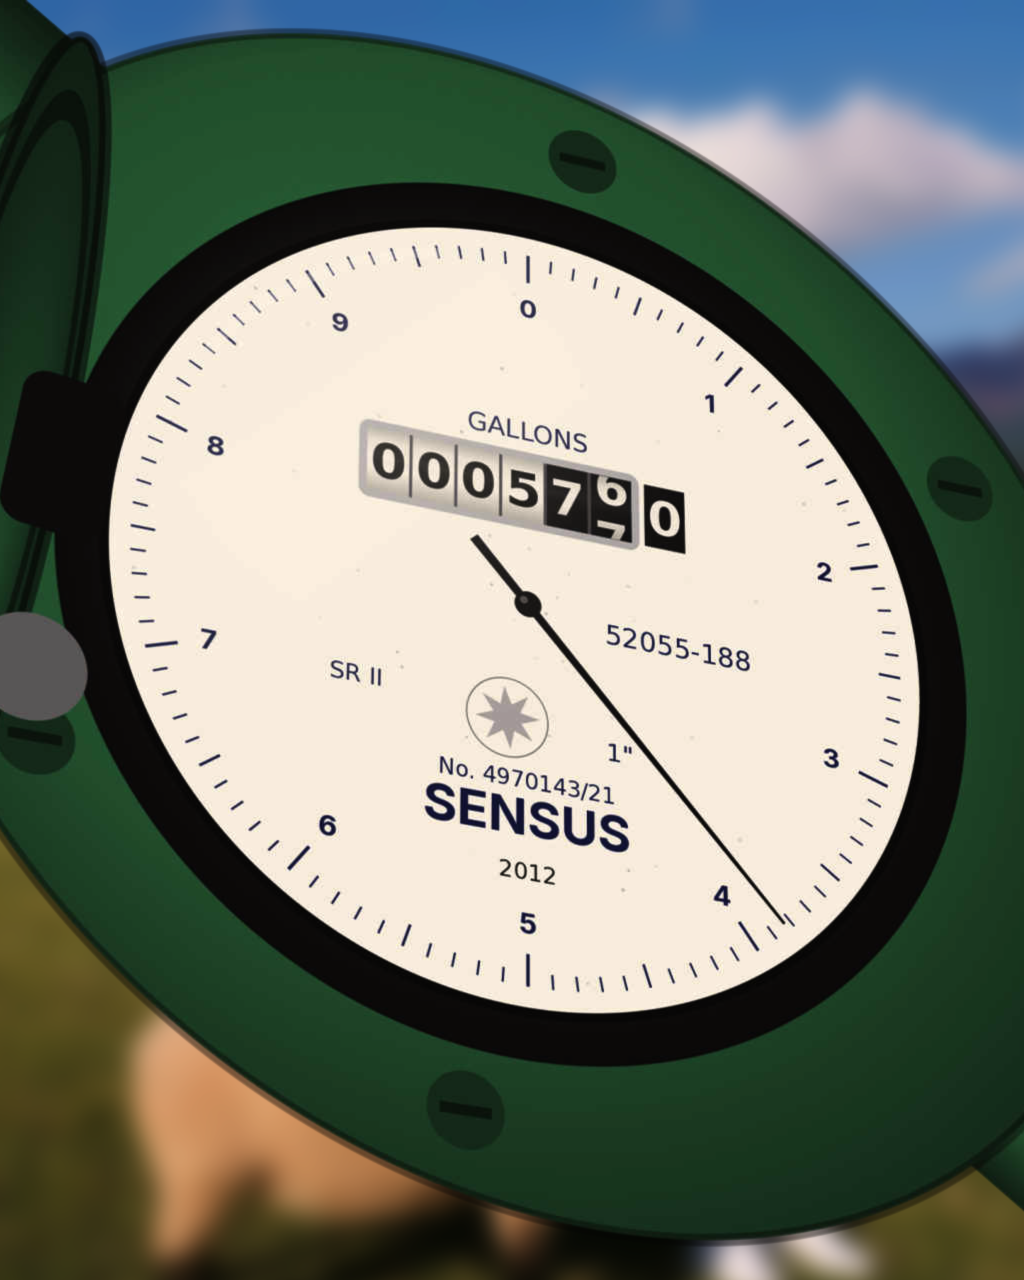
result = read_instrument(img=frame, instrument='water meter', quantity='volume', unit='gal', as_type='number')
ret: 5763.8 gal
